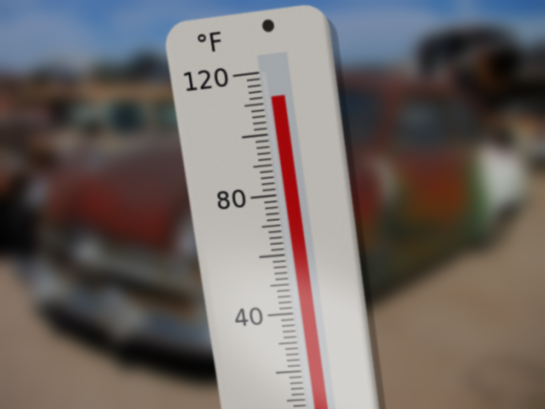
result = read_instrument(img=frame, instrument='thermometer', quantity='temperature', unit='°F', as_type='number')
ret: 112 °F
